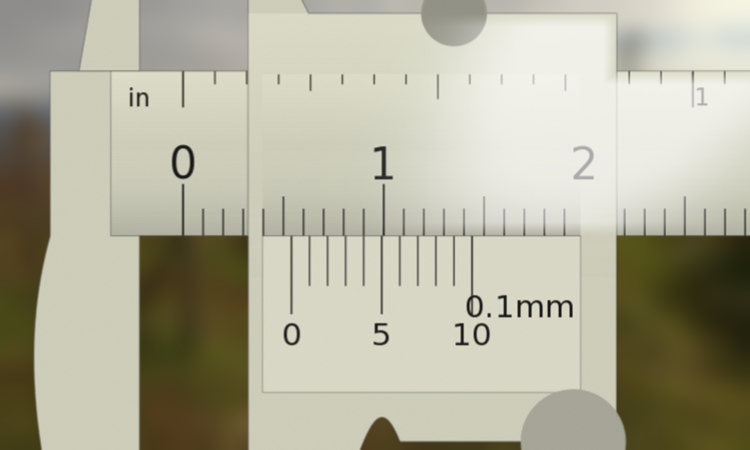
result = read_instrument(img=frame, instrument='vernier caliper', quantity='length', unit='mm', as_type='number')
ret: 5.4 mm
